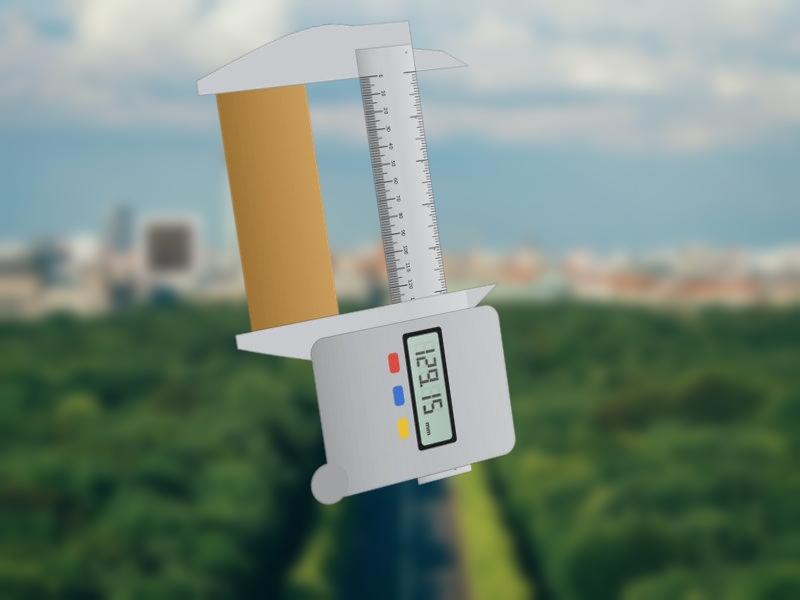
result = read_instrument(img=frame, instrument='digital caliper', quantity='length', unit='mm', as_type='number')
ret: 129.15 mm
